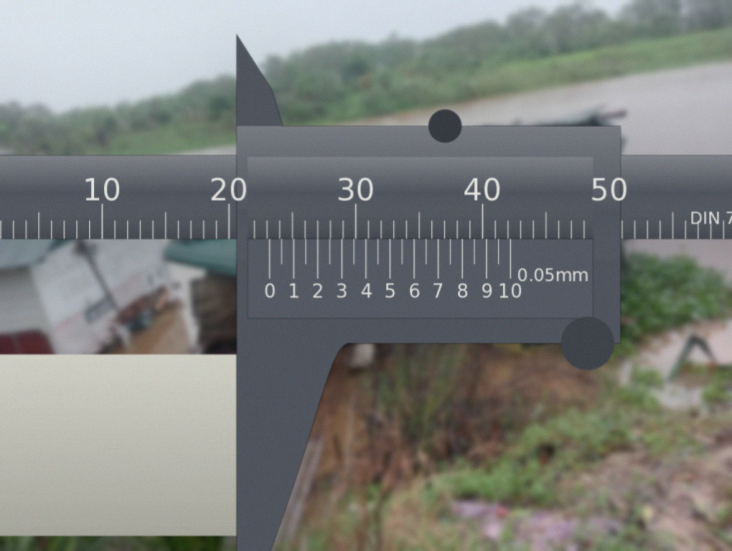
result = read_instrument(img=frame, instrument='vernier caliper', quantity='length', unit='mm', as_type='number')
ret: 23.2 mm
